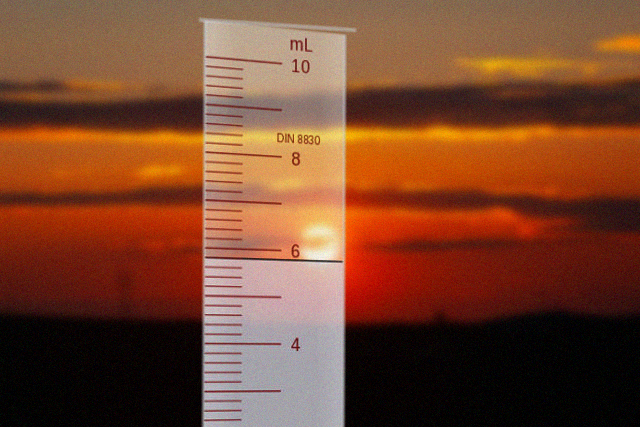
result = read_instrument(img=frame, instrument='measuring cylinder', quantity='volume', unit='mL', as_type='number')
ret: 5.8 mL
